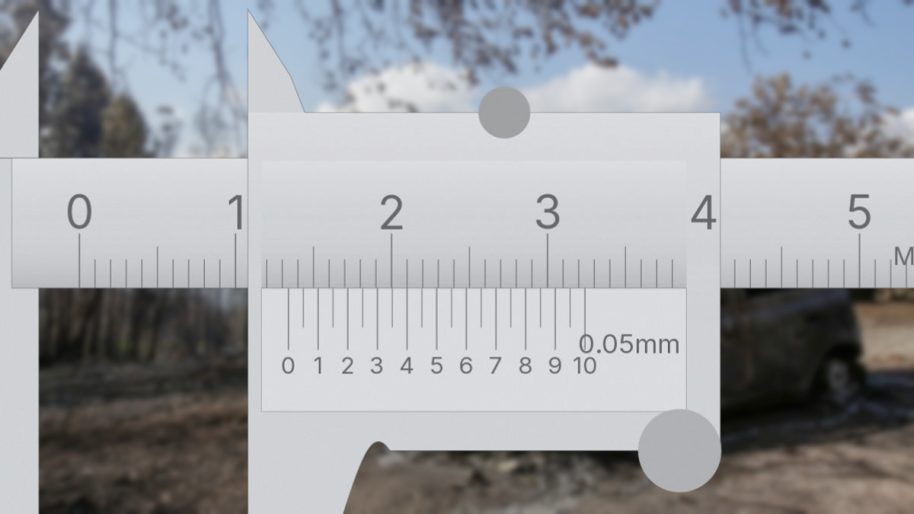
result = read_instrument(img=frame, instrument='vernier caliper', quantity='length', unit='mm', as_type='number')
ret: 13.4 mm
